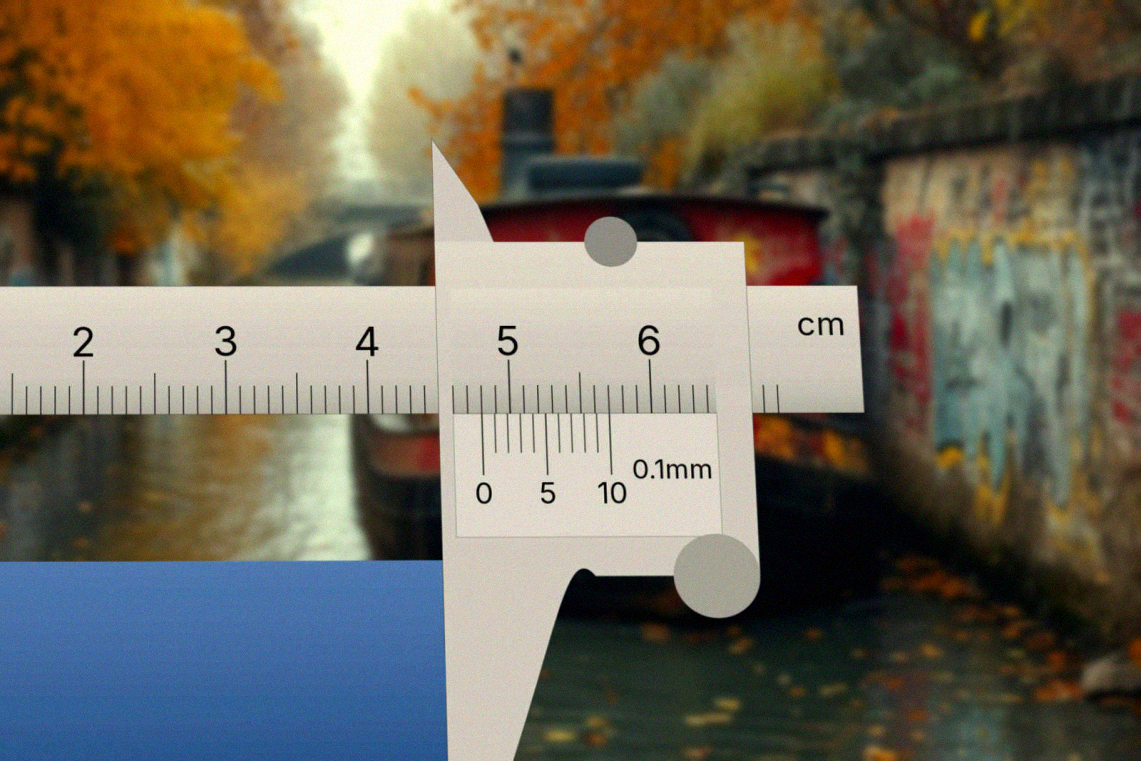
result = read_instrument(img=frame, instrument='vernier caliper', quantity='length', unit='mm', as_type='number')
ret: 48.0 mm
